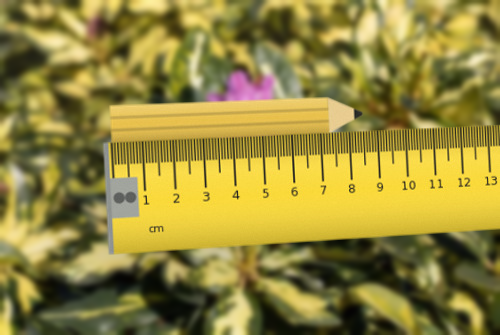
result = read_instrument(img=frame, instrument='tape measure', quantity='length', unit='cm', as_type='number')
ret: 8.5 cm
